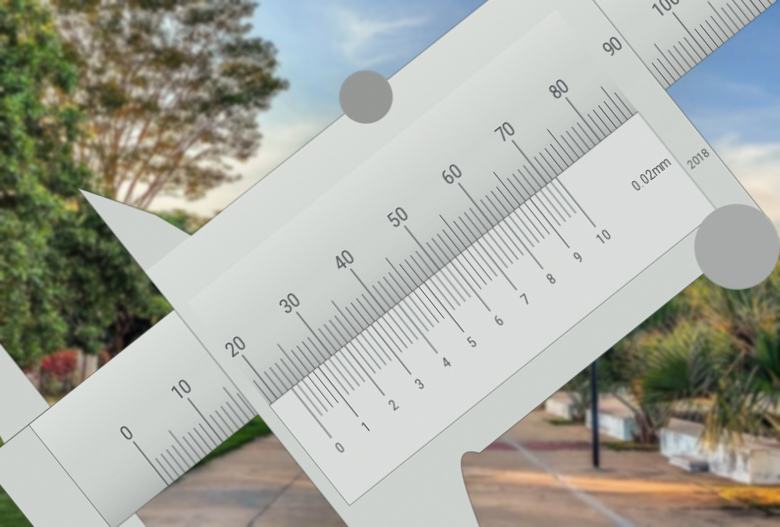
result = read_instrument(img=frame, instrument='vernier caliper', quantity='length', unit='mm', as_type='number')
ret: 22.6 mm
